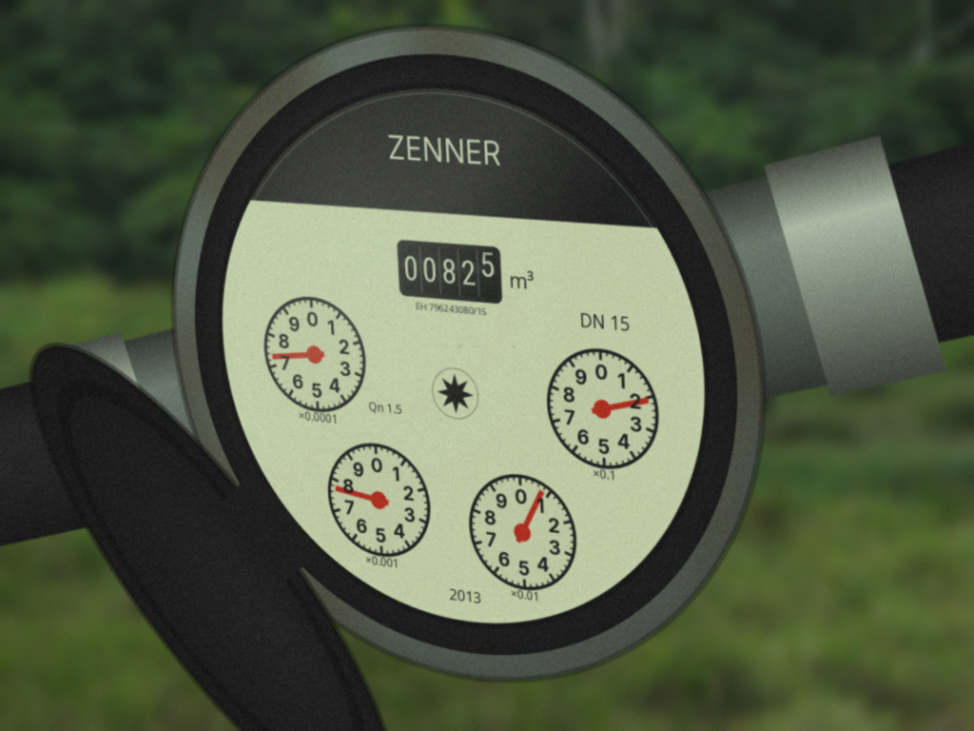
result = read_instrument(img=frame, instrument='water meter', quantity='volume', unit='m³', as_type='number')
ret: 825.2077 m³
